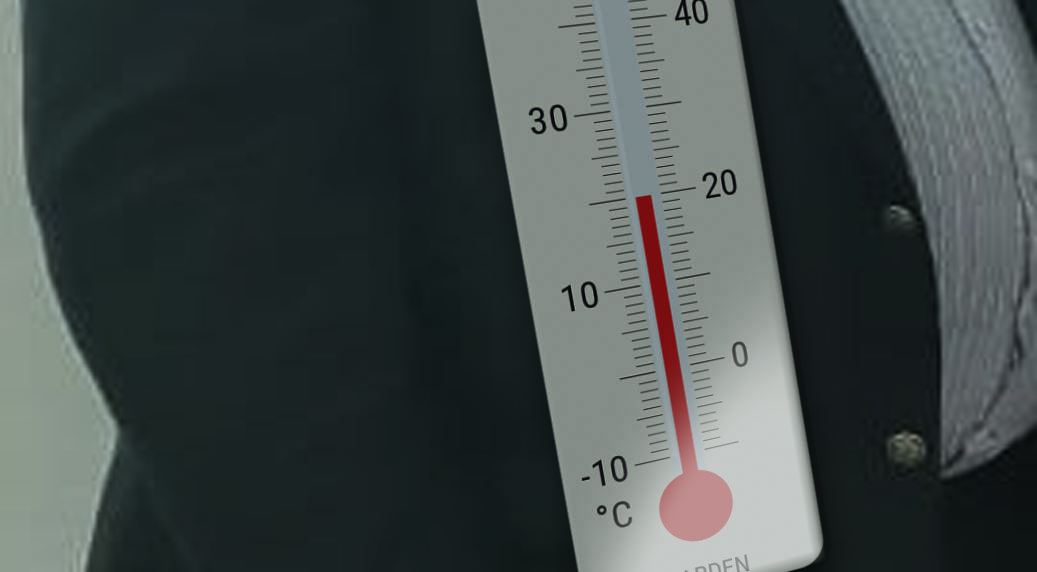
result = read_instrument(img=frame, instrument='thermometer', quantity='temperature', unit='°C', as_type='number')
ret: 20 °C
